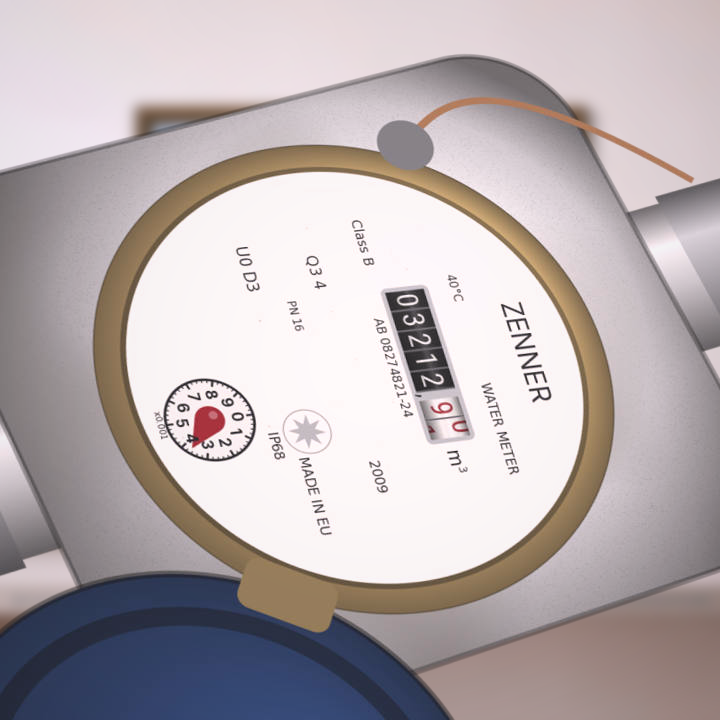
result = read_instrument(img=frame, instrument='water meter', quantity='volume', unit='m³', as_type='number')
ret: 3212.903 m³
